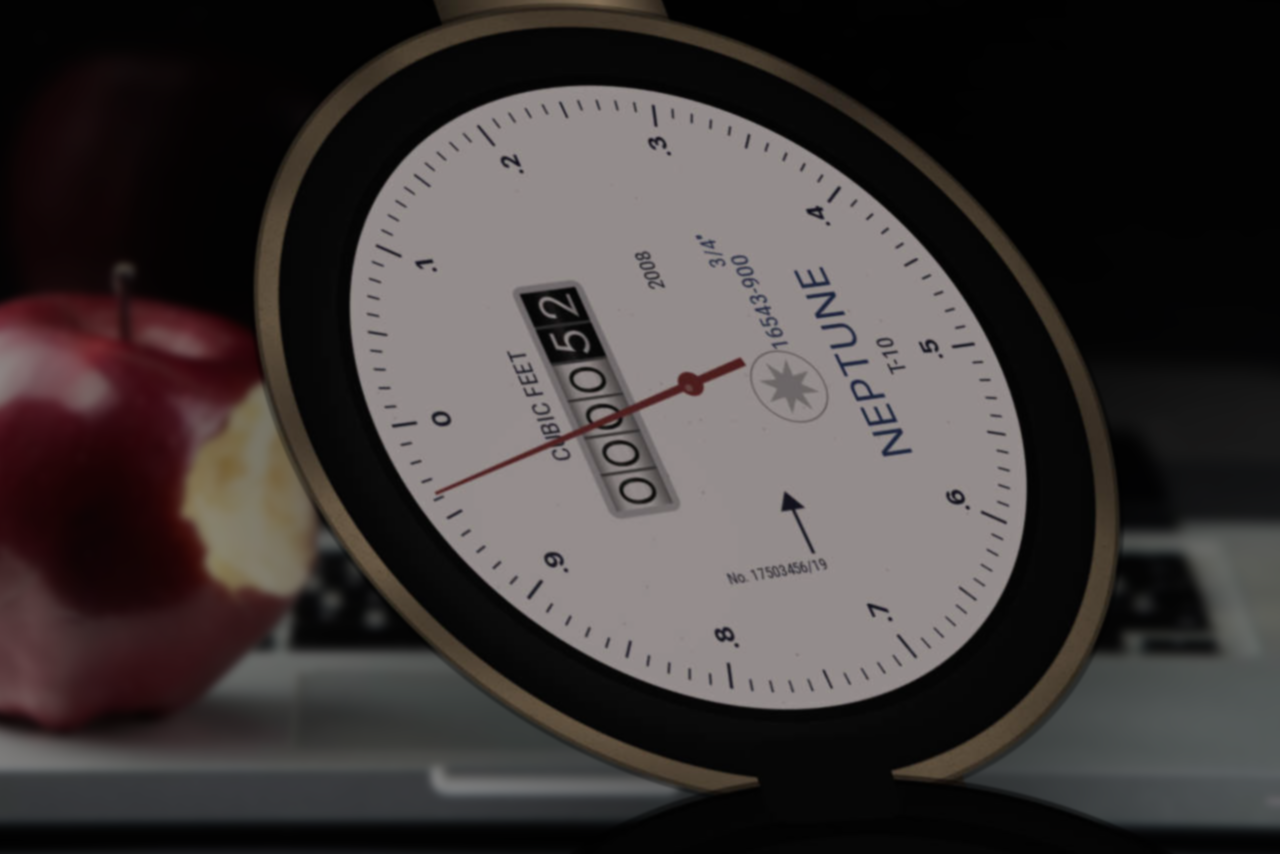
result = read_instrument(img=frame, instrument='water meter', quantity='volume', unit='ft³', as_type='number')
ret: 51.96 ft³
